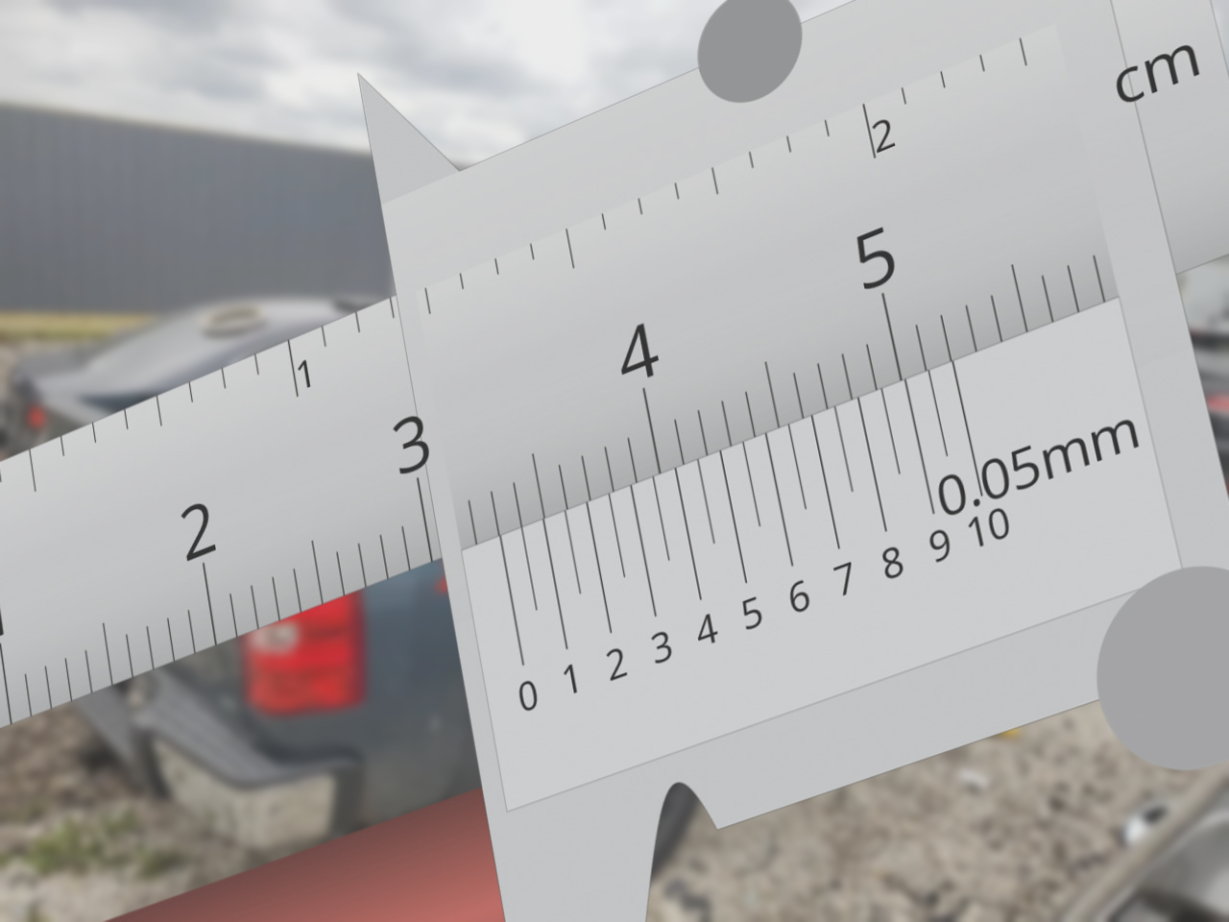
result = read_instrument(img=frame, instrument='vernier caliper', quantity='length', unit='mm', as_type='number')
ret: 33.05 mm
